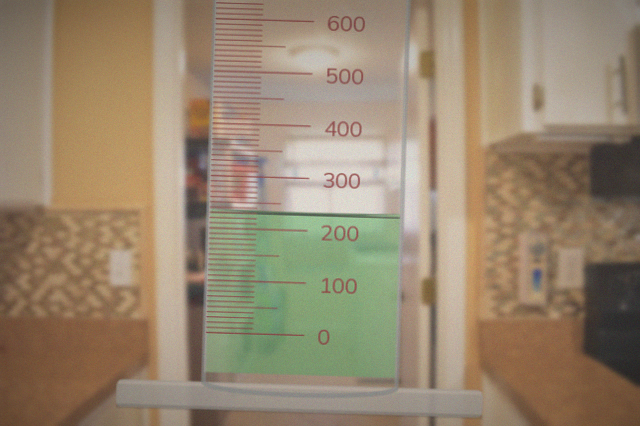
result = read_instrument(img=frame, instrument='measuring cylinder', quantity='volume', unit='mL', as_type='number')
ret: 230 mL
